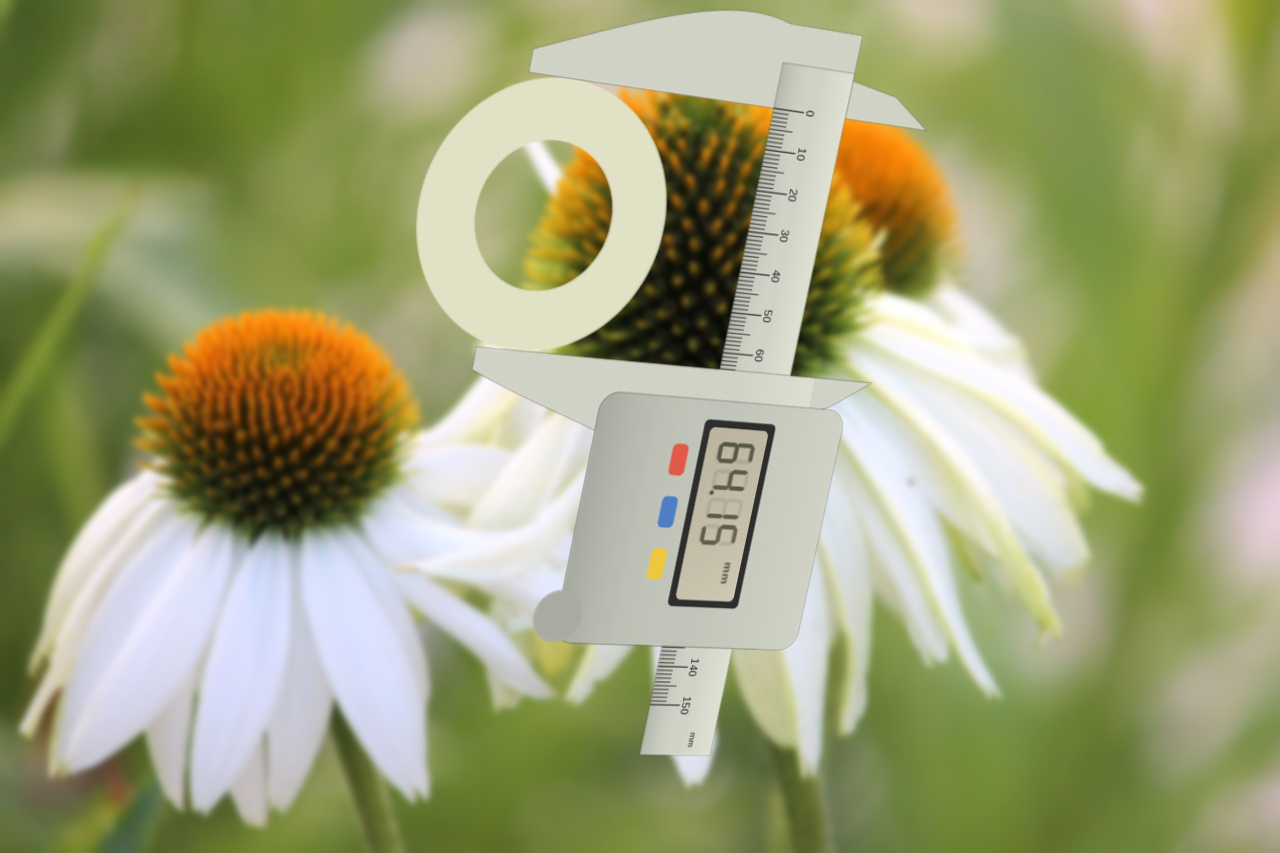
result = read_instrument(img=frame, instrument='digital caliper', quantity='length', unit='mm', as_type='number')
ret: 64.15 mm
